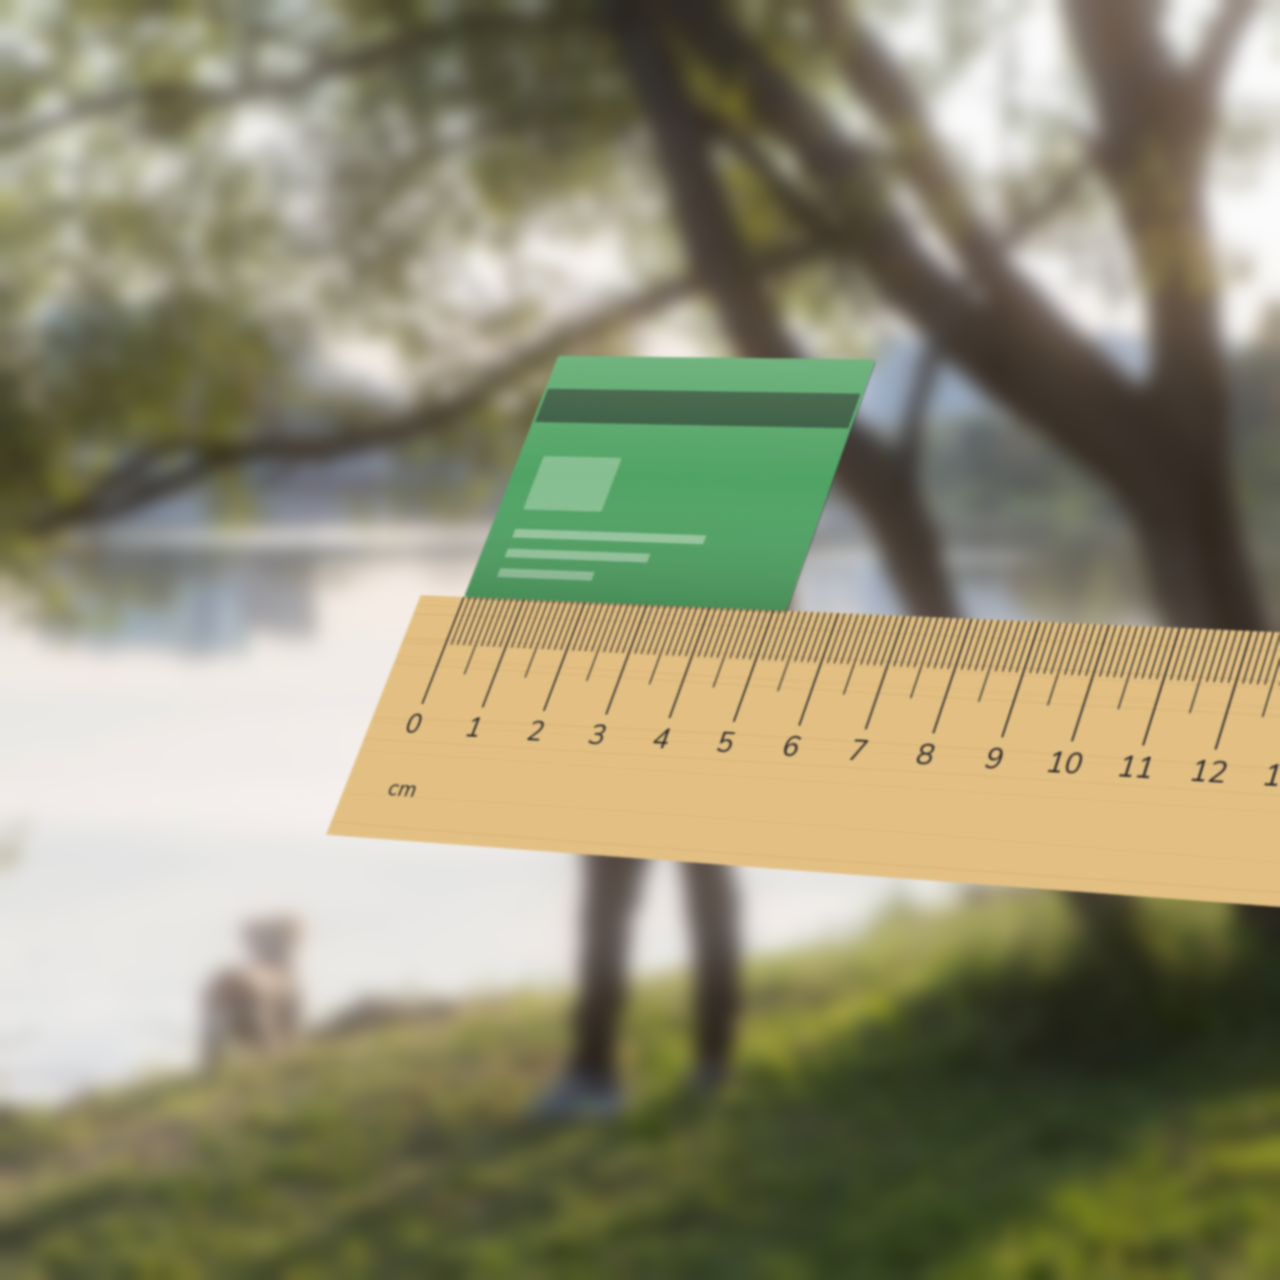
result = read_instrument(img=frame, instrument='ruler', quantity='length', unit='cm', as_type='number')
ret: 5.2 cm
